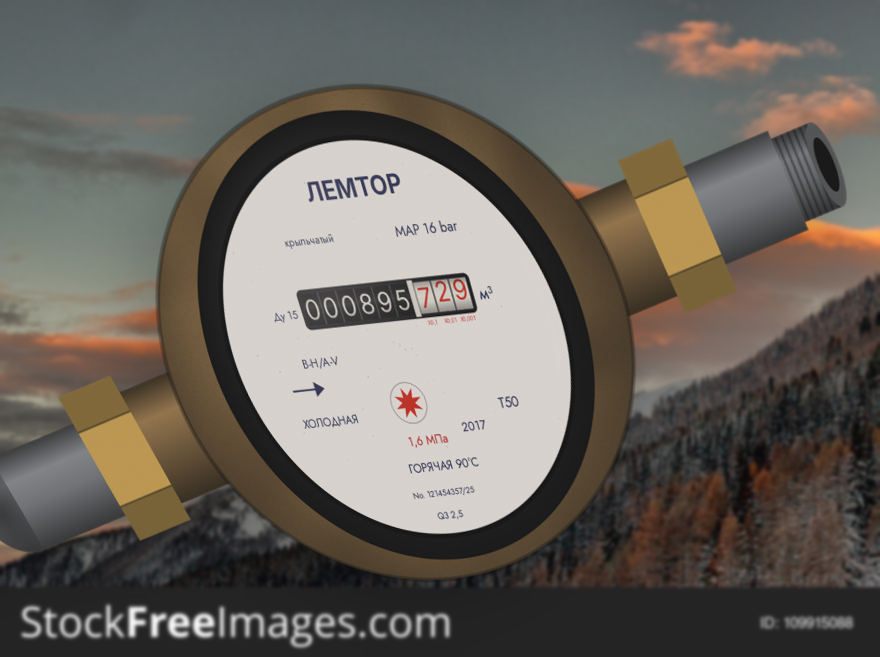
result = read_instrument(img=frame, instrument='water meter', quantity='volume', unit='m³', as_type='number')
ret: 895.729 m³
